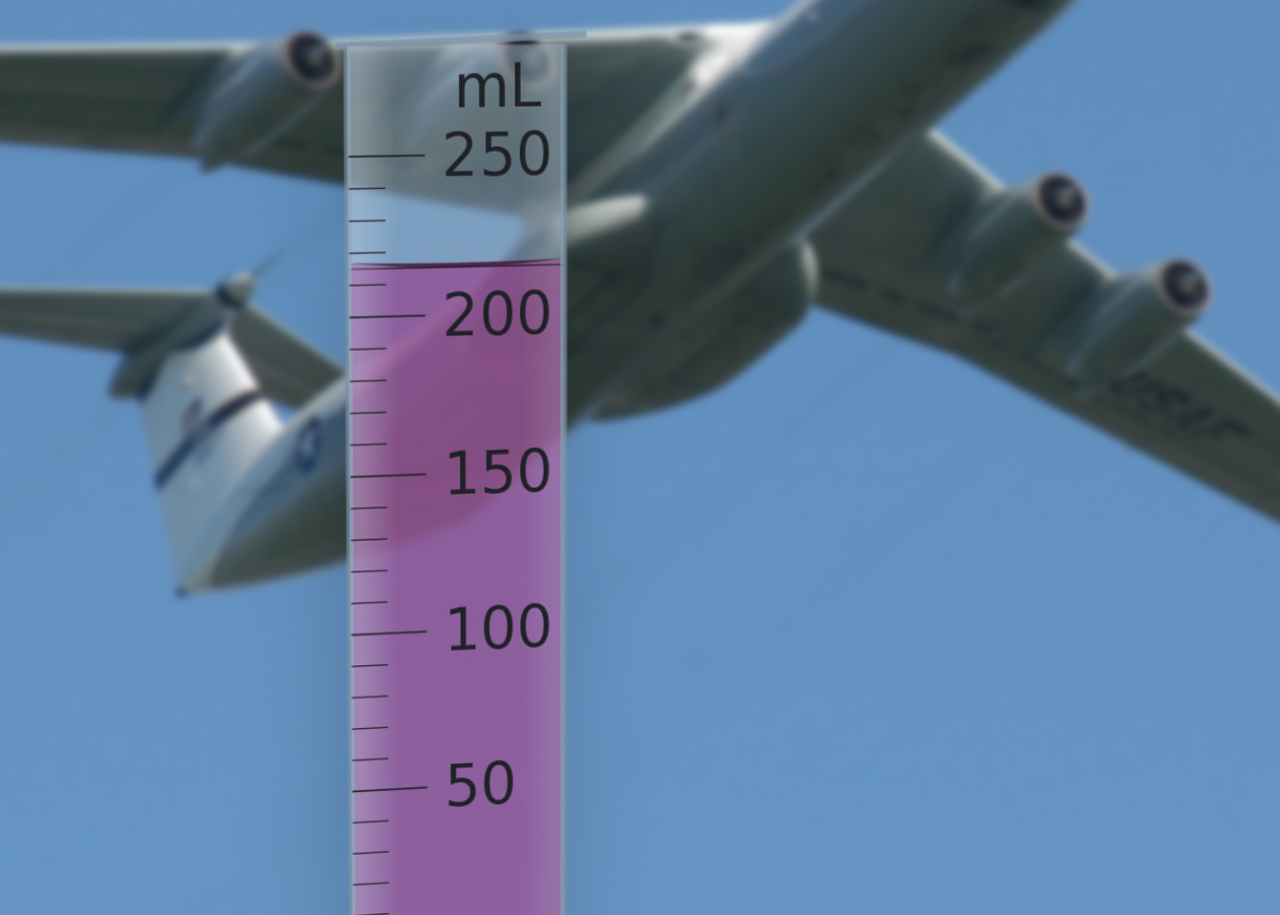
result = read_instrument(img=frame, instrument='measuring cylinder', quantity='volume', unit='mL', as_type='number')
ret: 215 mL
